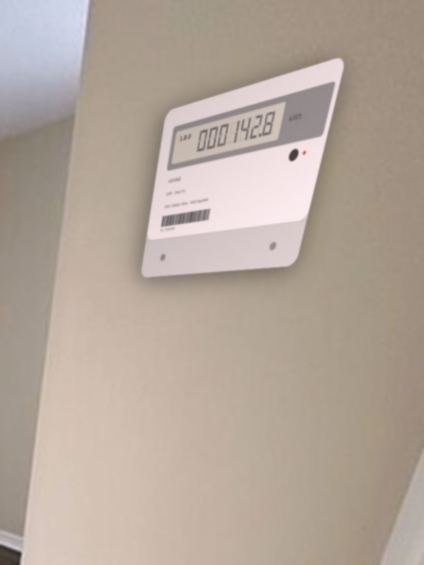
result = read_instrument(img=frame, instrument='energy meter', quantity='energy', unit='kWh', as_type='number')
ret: 142.8 kWh
